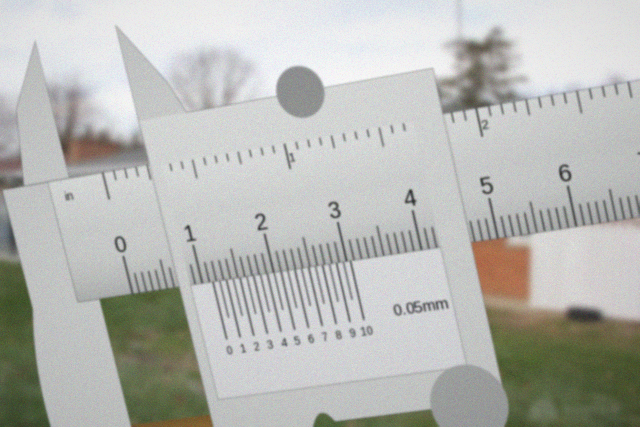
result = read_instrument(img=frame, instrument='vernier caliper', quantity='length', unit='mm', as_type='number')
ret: 11.5 mm
